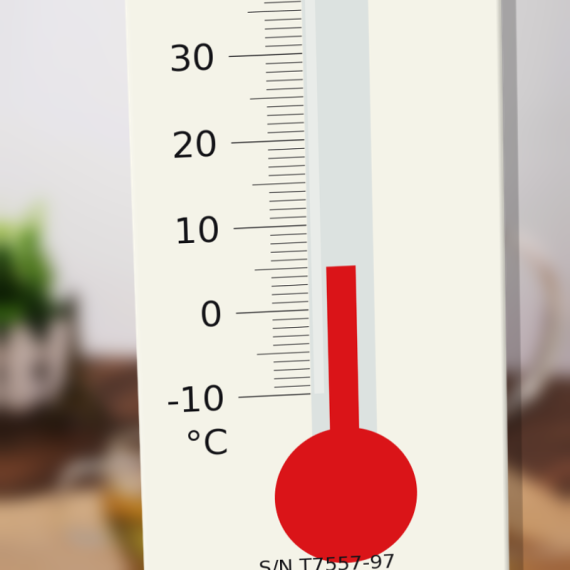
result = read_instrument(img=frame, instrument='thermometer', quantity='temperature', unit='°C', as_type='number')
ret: 5 °C
